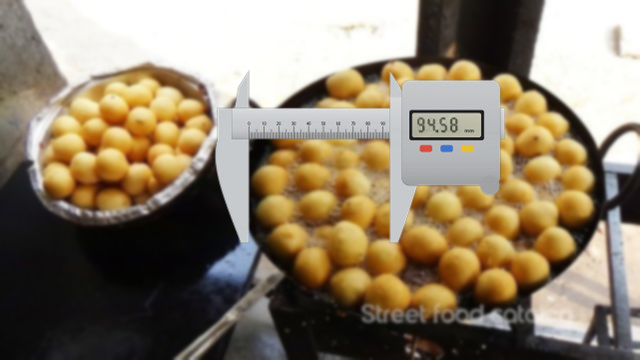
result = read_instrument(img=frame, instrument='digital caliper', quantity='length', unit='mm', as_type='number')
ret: 94.58 mm
